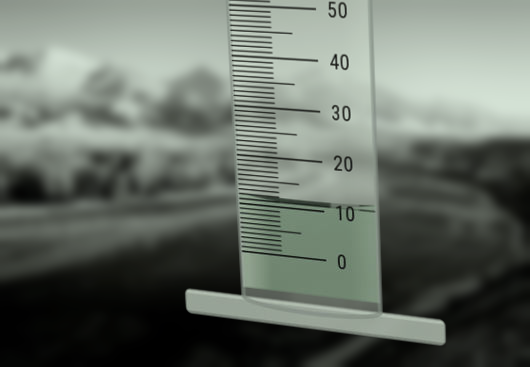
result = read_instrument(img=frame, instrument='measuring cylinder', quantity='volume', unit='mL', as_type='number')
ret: 11 mL
